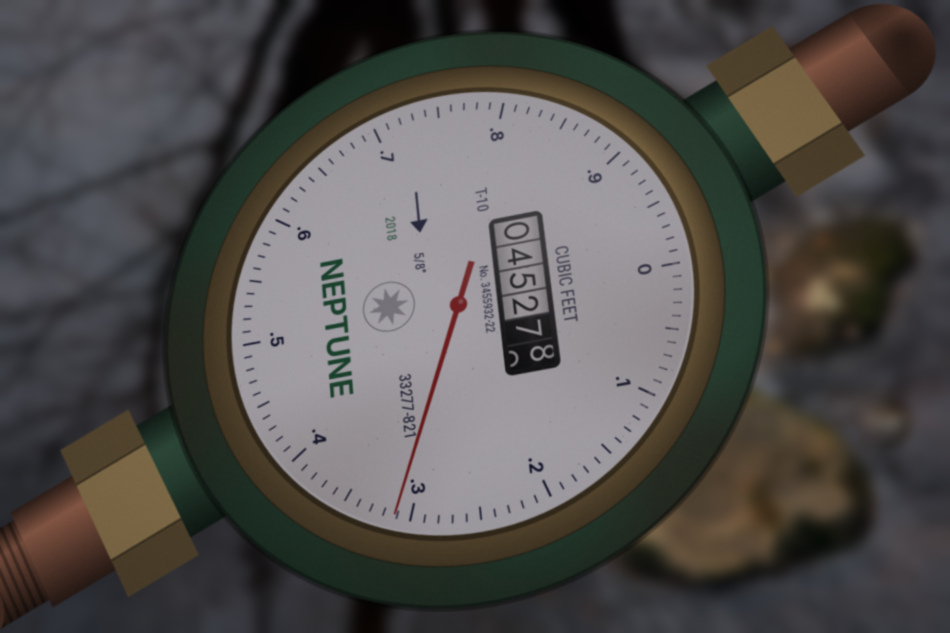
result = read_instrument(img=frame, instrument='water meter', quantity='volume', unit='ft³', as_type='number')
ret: 45278.31 ft³
